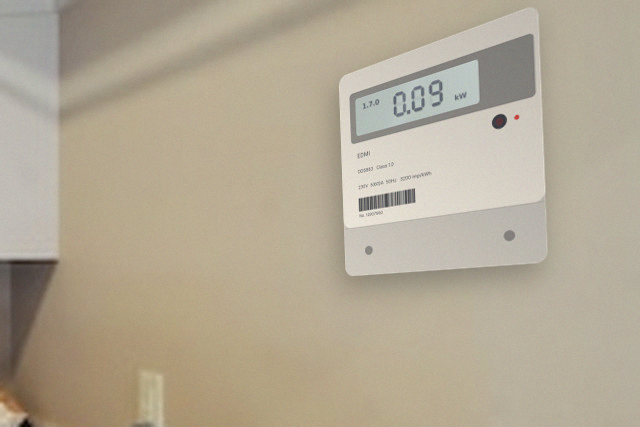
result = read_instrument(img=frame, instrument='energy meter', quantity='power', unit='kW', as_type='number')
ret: 0.09 kW
